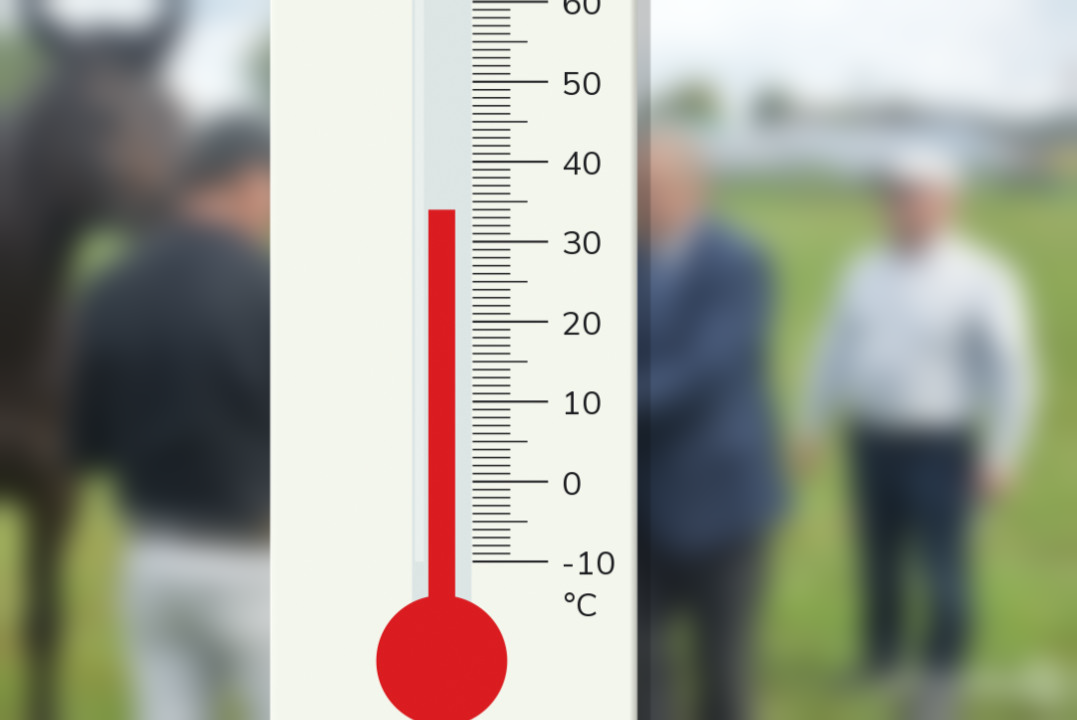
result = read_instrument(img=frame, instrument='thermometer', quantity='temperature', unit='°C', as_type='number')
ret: 34 °C
